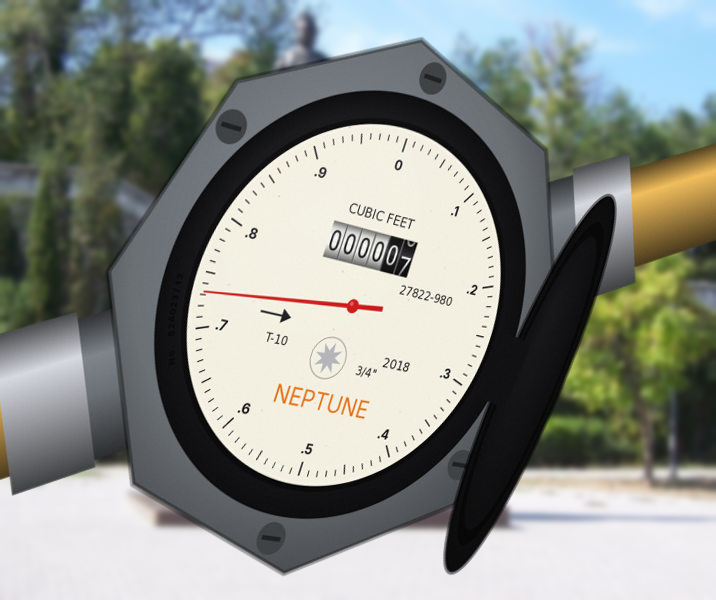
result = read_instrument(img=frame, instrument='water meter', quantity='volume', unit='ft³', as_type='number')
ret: 6.73 ft³
